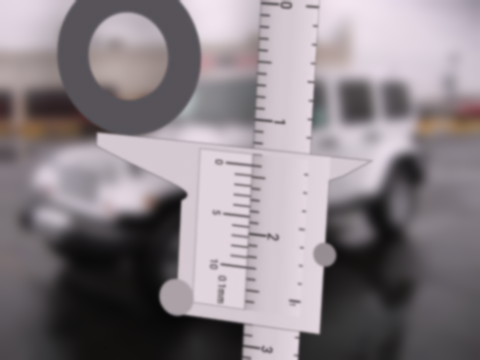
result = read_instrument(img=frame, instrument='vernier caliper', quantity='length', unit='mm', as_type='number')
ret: 14.0 mm
